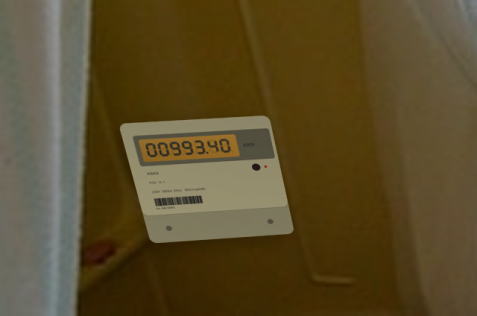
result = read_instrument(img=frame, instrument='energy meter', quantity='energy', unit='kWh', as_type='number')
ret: 993.40 kWh
